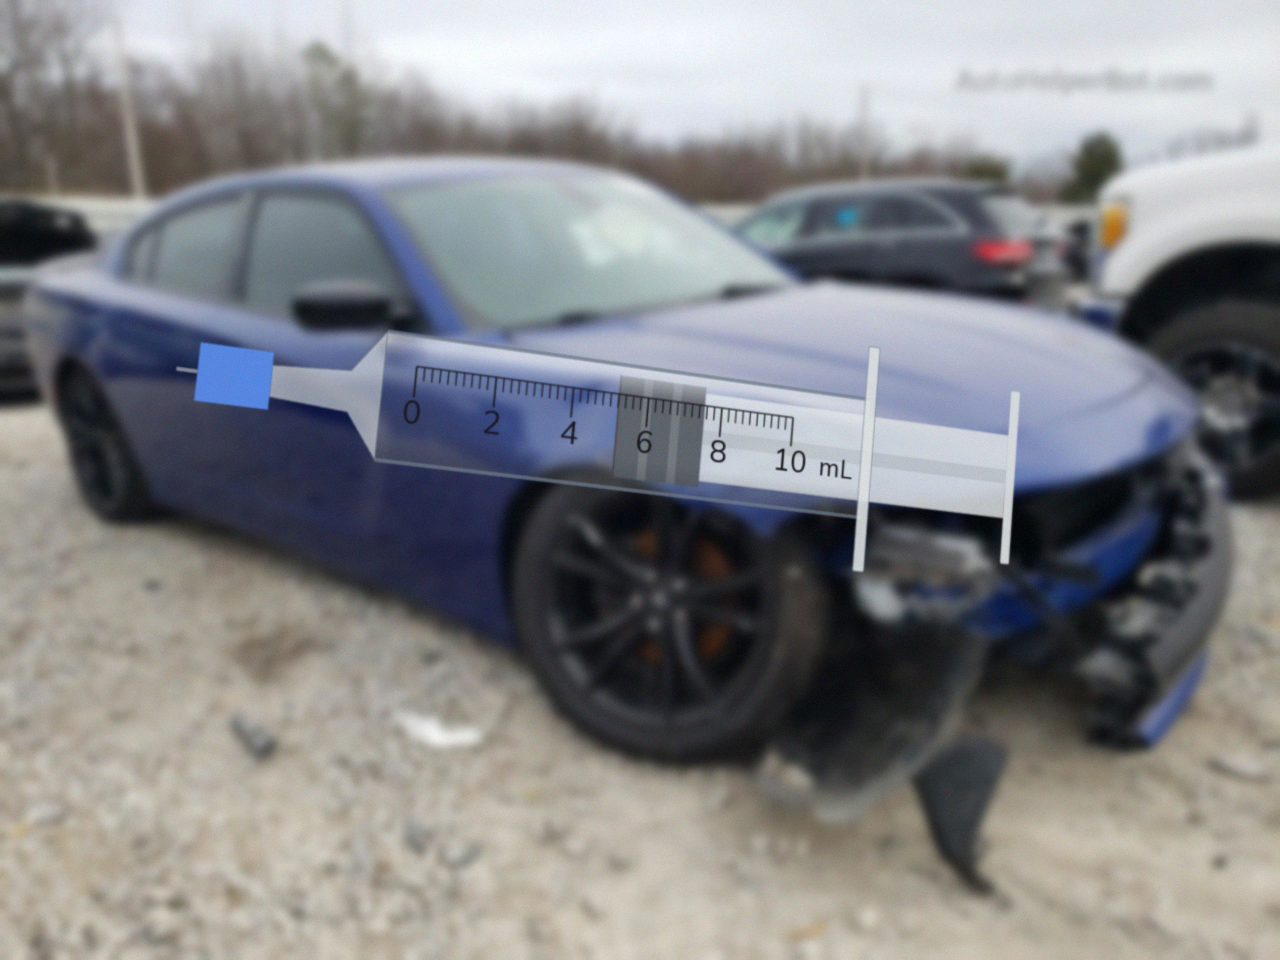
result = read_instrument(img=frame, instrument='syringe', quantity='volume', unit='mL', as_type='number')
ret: 5.2 mL
